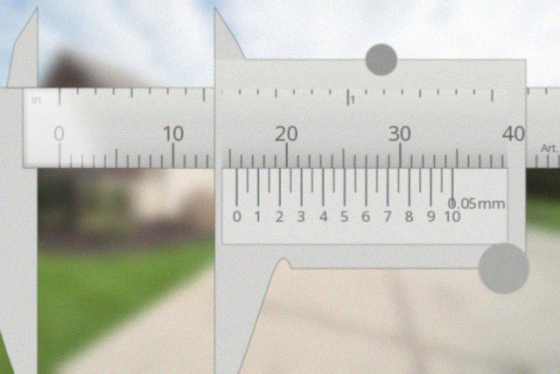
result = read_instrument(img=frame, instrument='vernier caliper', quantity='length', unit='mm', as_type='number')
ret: 15.6 mm
